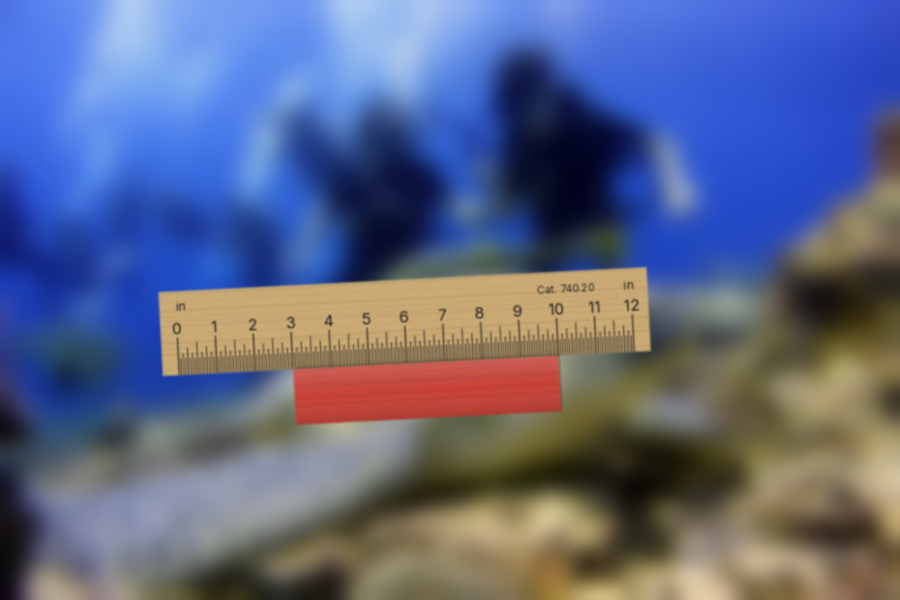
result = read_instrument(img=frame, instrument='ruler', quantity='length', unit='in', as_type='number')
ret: 7 in
